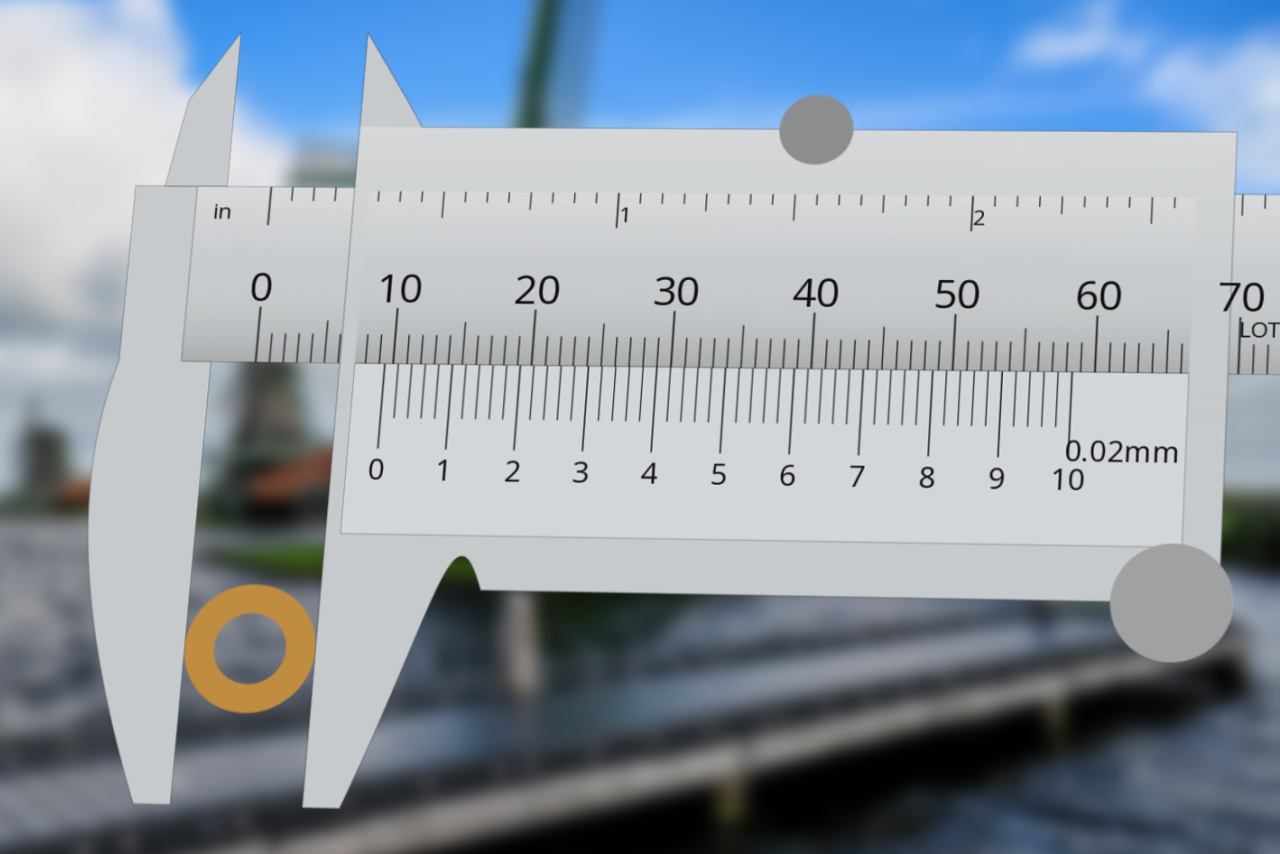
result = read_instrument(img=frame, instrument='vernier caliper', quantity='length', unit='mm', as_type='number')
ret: 9.4 mm
